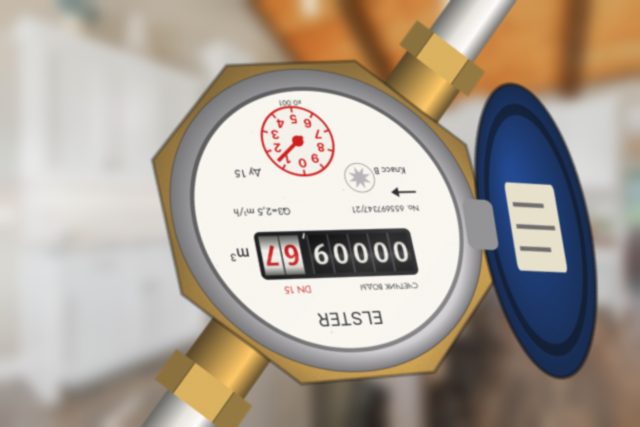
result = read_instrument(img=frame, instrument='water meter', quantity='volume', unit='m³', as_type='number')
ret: 9.671 m³
